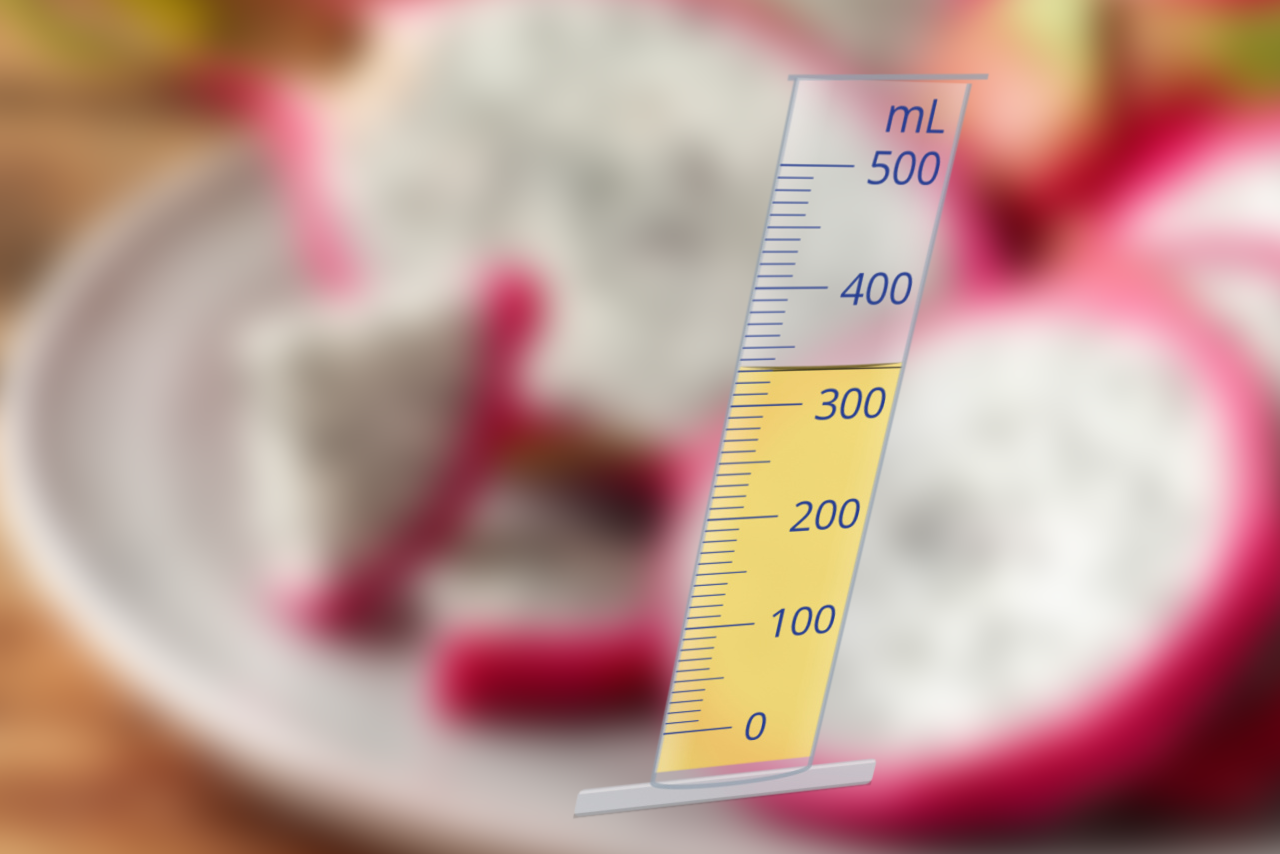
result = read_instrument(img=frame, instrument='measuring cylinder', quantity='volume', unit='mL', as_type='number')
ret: 330 mL
